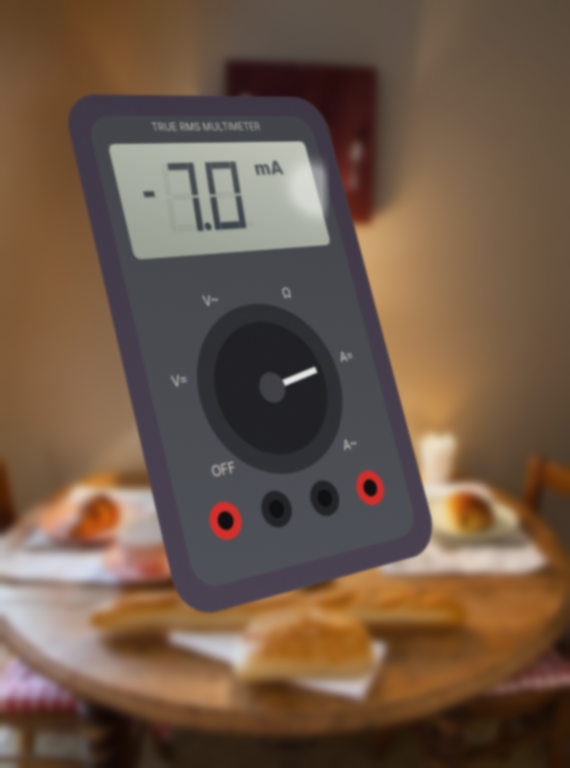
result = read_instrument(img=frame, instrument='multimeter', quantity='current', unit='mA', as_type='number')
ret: -7.0 mA
